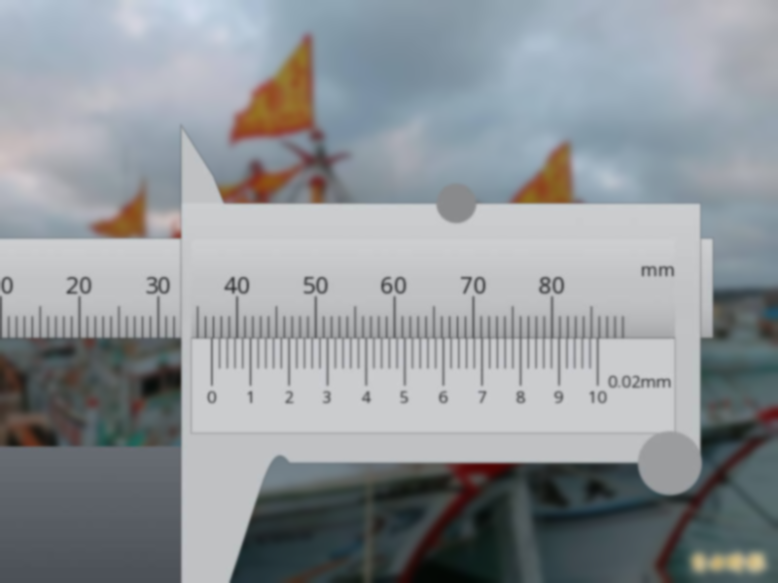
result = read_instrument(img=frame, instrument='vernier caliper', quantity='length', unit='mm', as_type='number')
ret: 36.8 mm
